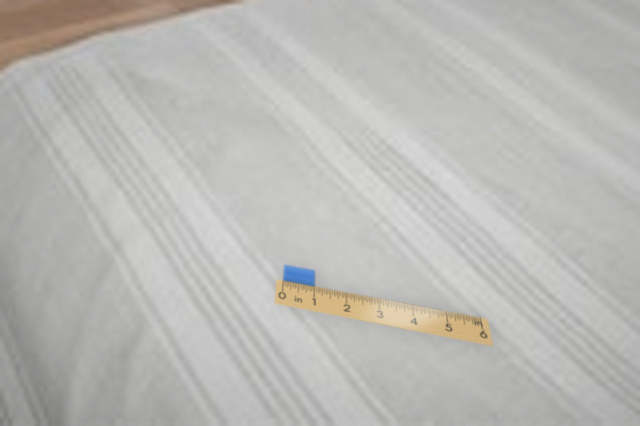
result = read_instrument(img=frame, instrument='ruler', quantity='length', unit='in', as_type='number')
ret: 1 in
